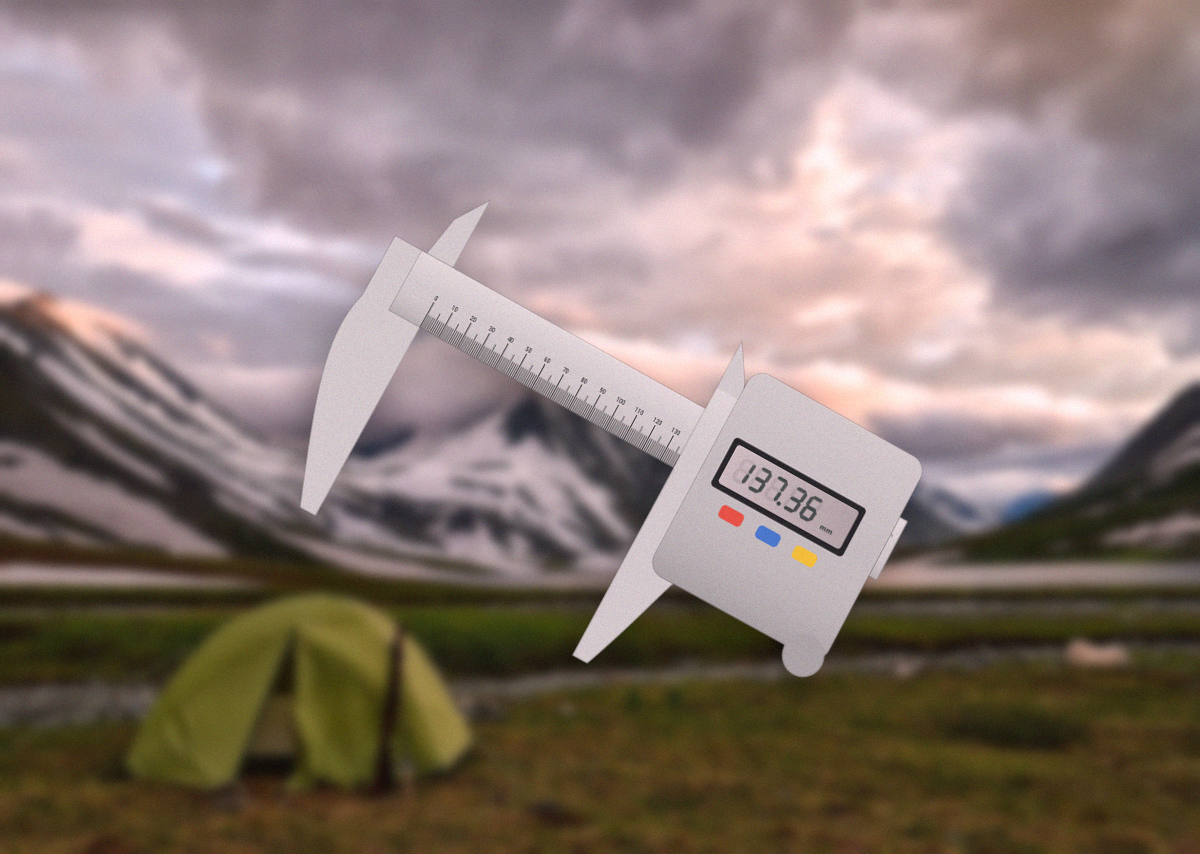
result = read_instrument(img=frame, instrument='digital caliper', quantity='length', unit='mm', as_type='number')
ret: 137.36 mm
